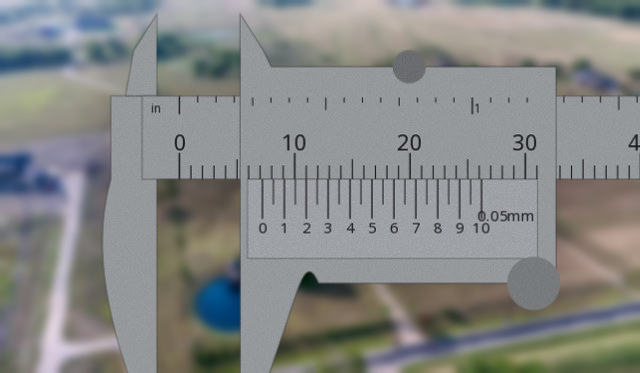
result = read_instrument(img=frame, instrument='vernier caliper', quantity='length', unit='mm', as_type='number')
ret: 7.2 mm
